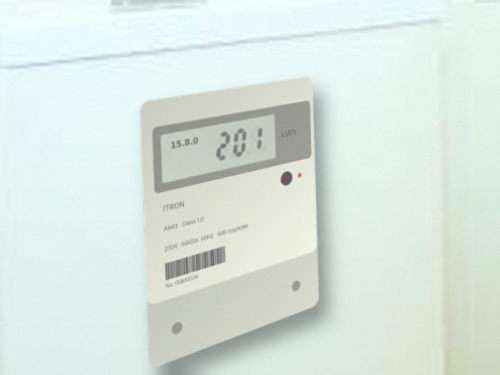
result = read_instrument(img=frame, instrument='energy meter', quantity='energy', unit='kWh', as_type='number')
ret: 201 kWh
